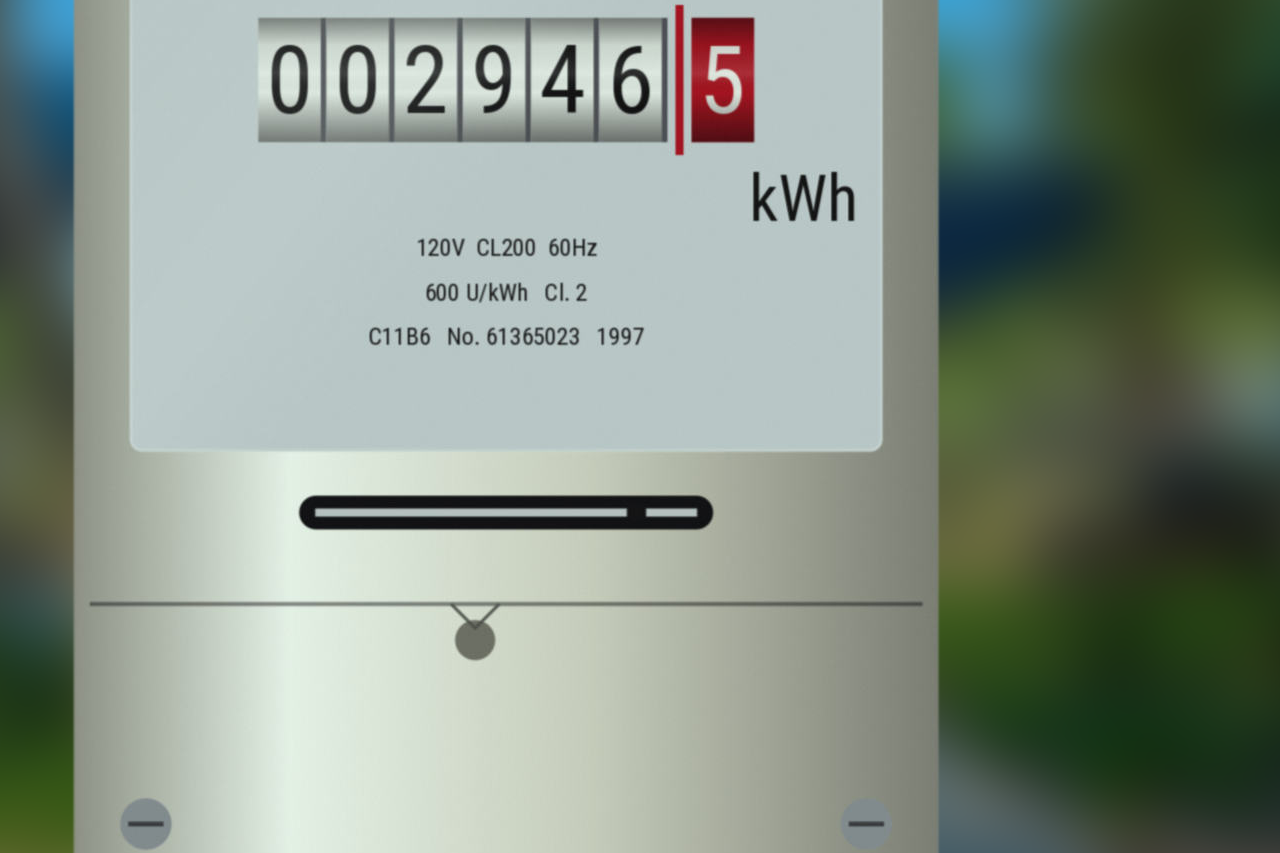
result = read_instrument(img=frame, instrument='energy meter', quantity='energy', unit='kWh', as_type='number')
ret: 2946.5 kWh
